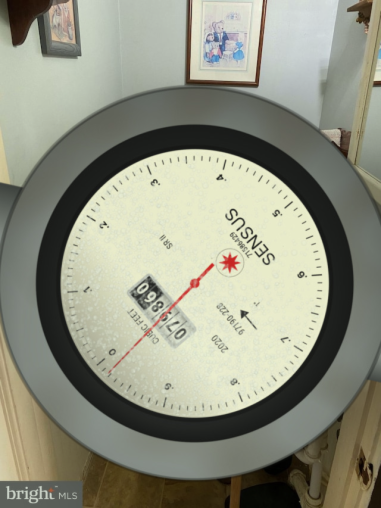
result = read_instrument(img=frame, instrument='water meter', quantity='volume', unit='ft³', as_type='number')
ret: 79859.98 ft³
